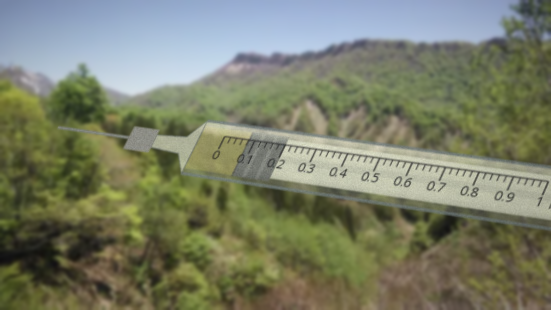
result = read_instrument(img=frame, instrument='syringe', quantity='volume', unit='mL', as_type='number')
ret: 0.08 mL
